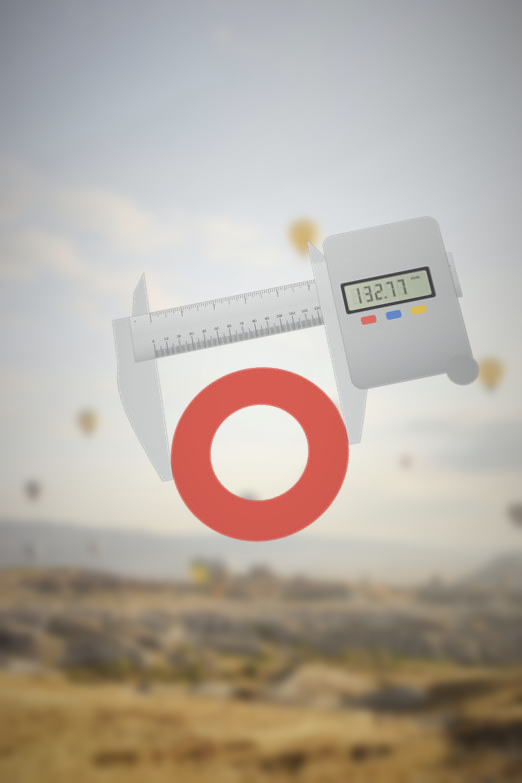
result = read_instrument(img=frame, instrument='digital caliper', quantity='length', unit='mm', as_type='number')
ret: 132.77 mm
